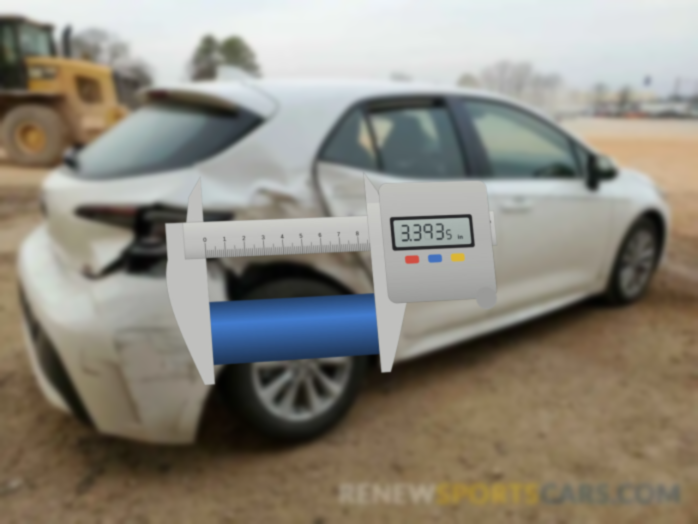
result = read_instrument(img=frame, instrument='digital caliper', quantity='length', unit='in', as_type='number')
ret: 3.3935 in
